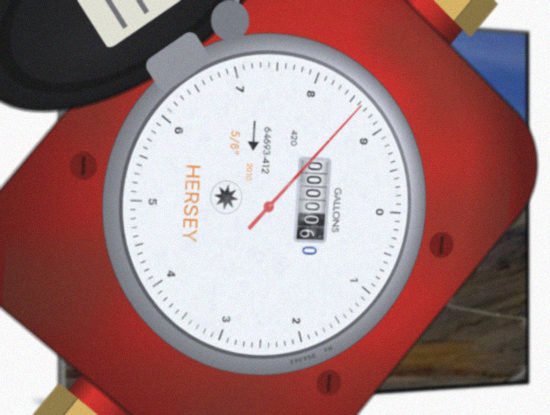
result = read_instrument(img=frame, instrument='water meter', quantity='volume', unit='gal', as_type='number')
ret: 58.6 gal
